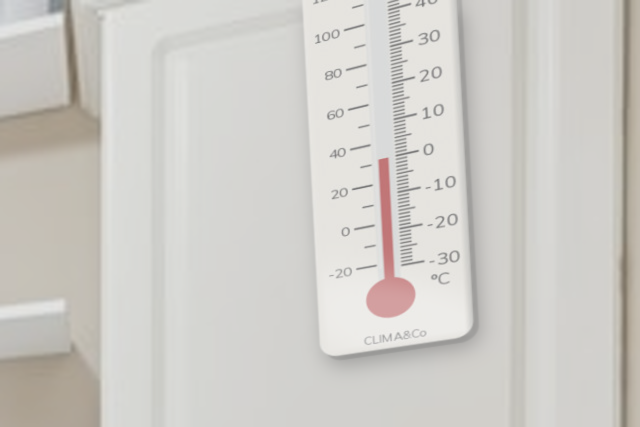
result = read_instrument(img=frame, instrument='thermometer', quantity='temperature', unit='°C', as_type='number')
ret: 0 °C
